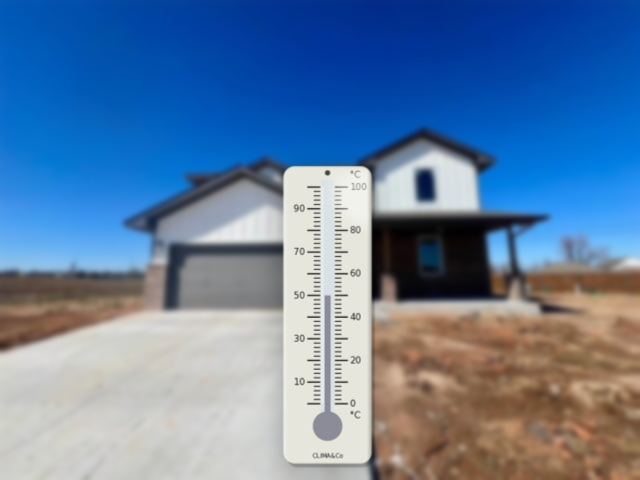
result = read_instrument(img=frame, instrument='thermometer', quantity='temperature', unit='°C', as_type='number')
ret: 50 °C
